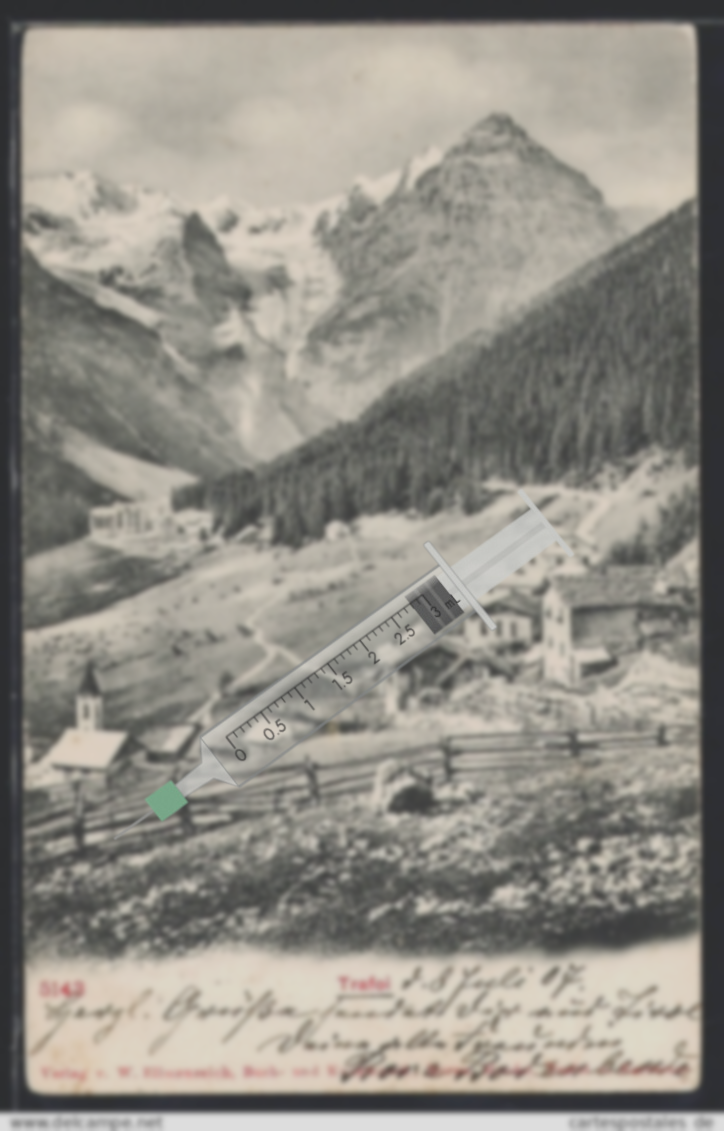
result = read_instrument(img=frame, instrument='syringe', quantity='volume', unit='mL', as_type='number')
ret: 2.8 mL
